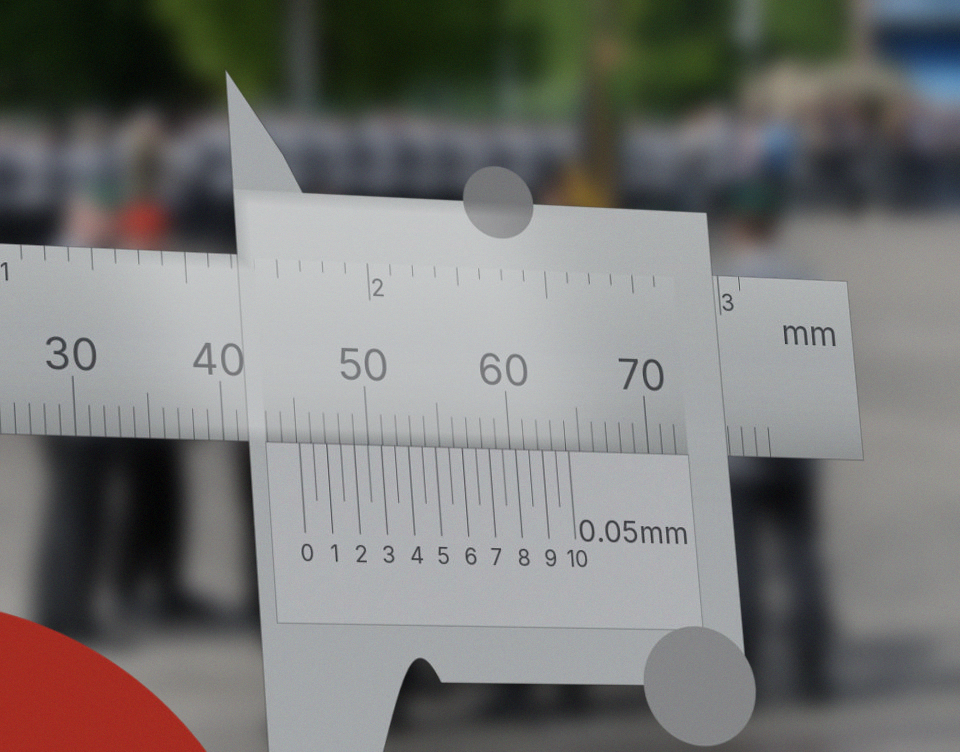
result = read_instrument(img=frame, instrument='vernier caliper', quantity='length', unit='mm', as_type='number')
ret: 45.2 mm
